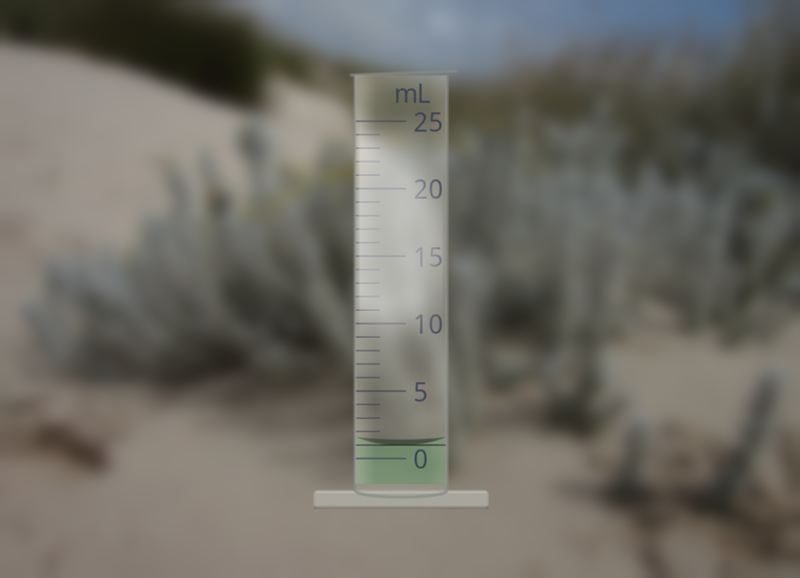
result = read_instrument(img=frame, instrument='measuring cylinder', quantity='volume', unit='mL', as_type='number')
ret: 1 mL
